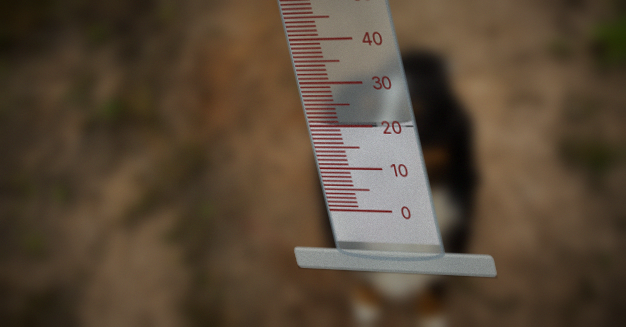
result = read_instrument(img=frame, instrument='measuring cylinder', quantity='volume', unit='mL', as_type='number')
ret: 20 mL
